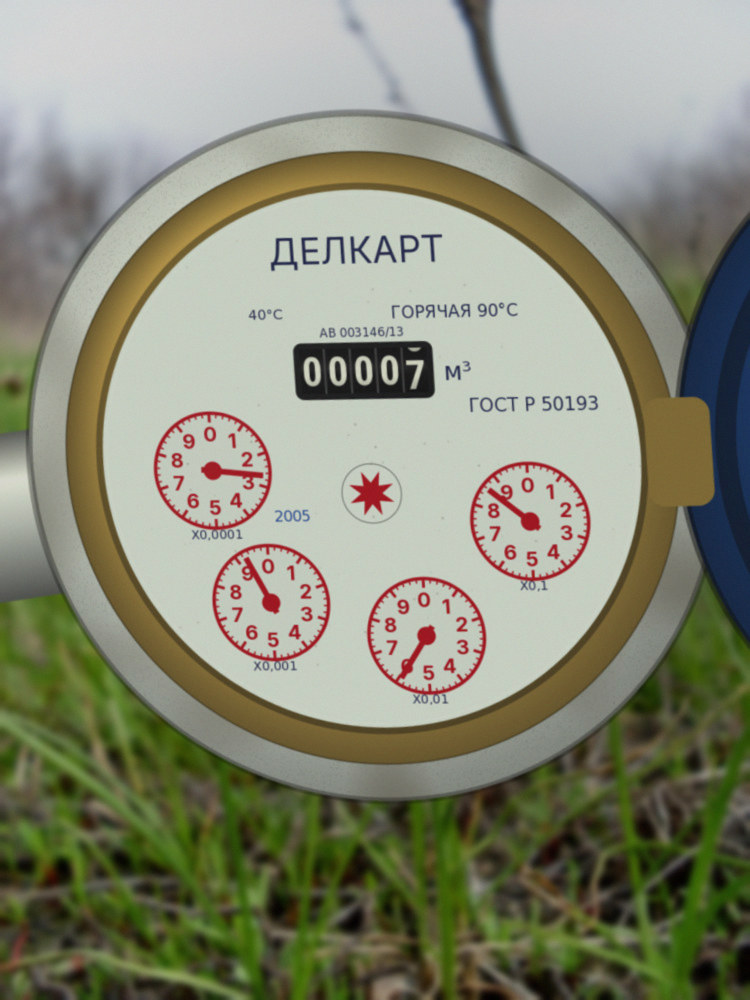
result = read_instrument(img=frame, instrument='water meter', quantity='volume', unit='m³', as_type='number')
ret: 6.8592 m³
